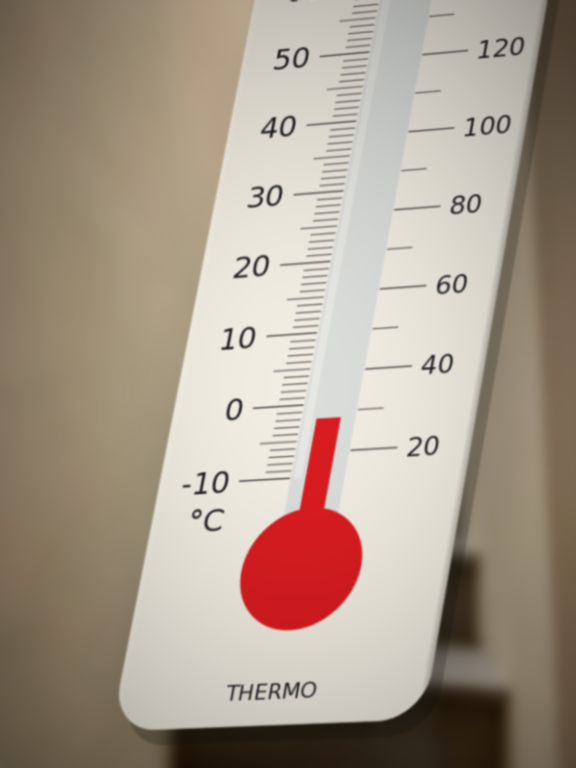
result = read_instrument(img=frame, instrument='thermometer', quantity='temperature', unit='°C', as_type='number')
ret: -2 °C
